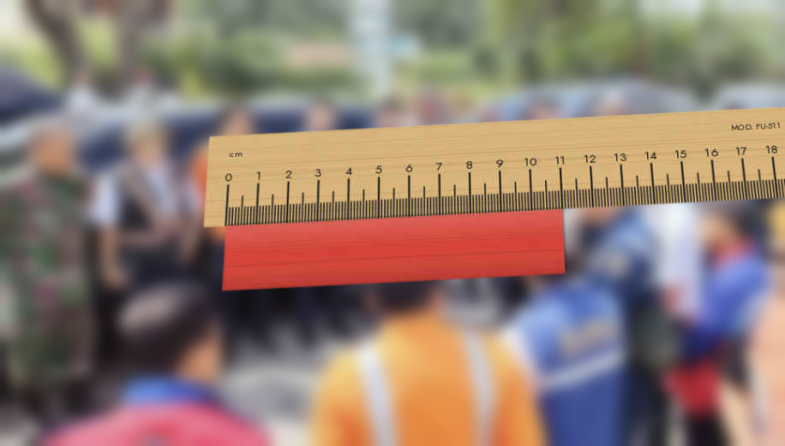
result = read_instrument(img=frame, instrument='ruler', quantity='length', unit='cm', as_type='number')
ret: 11 cm
